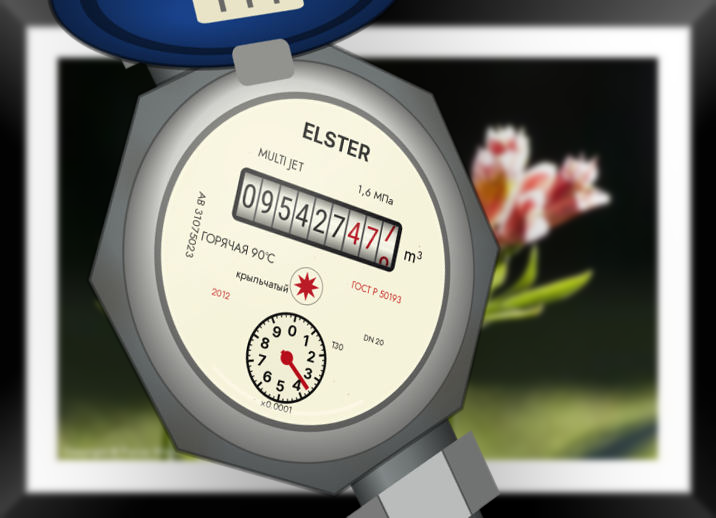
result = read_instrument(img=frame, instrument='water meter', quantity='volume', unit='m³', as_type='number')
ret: 95427.4773 m³
